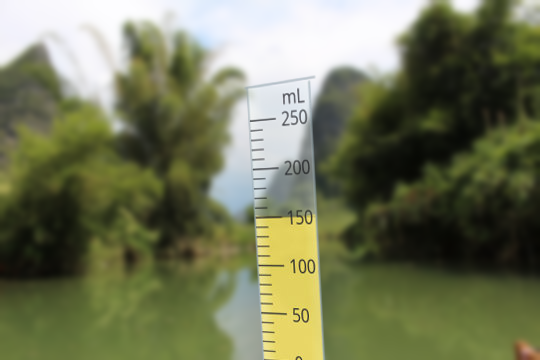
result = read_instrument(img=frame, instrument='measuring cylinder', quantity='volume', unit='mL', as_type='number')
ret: 150 mL
